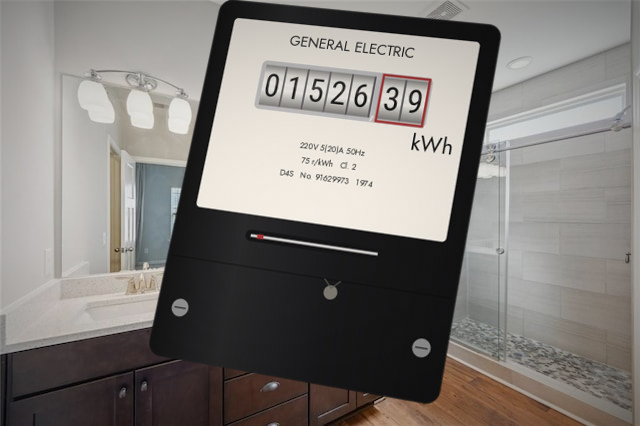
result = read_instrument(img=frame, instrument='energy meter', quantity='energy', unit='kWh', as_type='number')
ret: 1526.39 kWh
